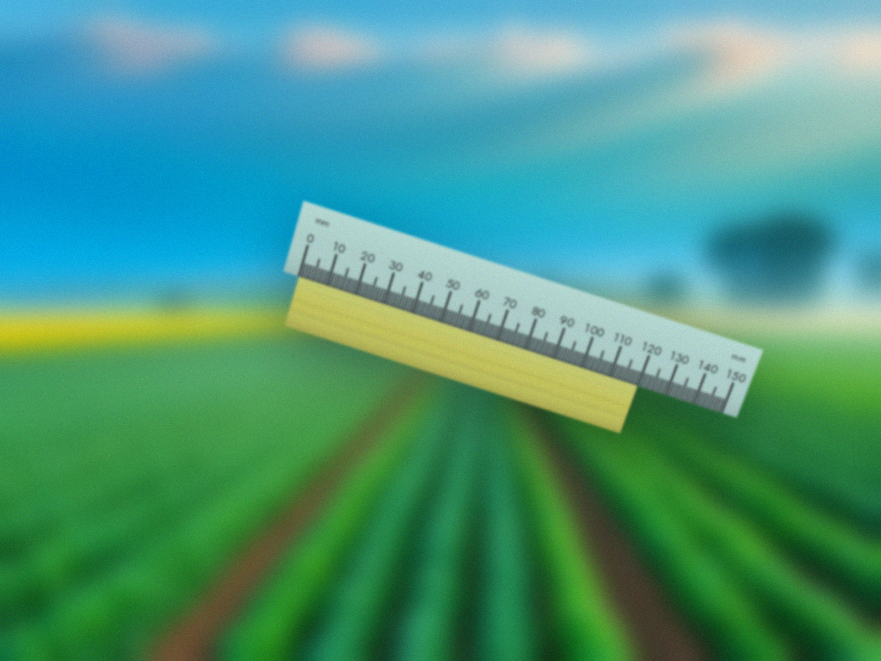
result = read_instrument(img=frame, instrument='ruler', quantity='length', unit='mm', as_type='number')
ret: 120 mm
